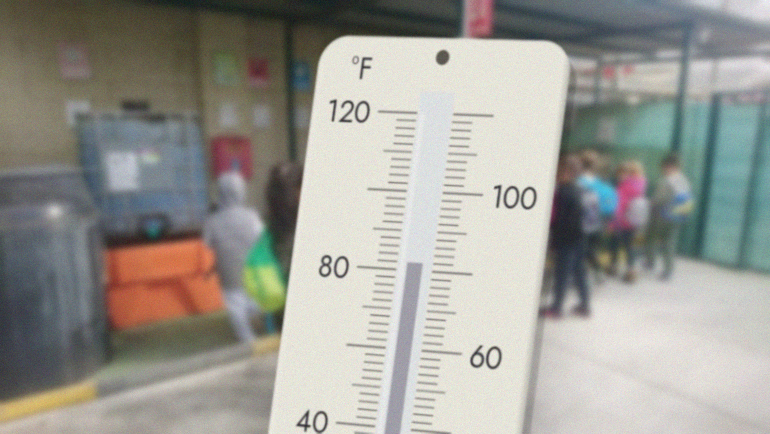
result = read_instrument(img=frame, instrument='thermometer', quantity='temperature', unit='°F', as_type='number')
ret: 82 °F
